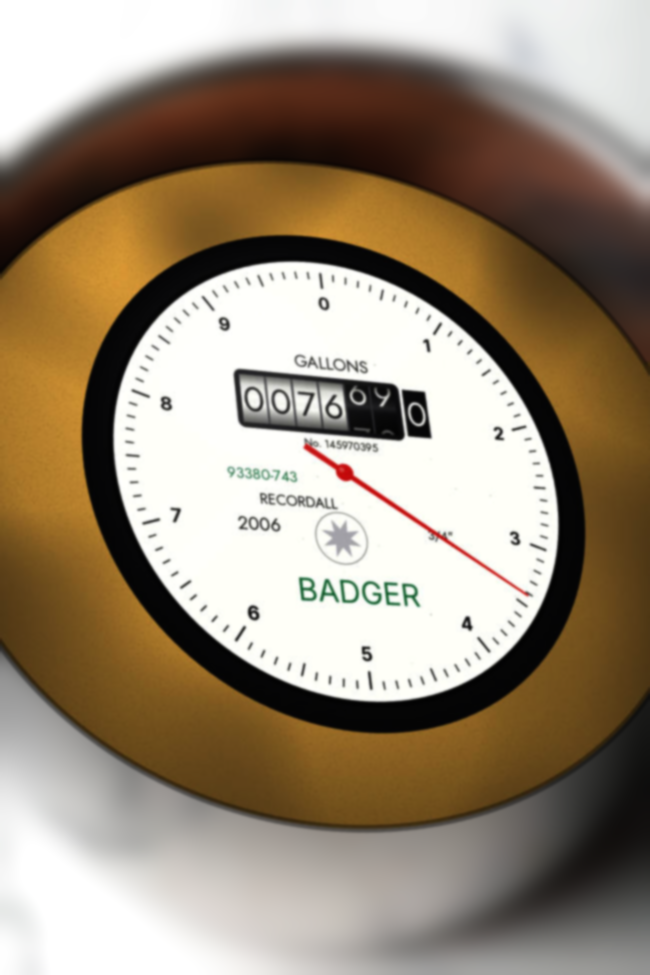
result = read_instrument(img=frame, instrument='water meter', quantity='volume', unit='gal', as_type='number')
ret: 76693.4 gal
